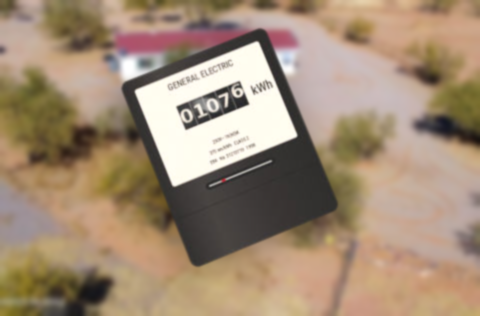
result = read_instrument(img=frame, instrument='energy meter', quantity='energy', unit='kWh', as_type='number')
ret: 1076 kWh
